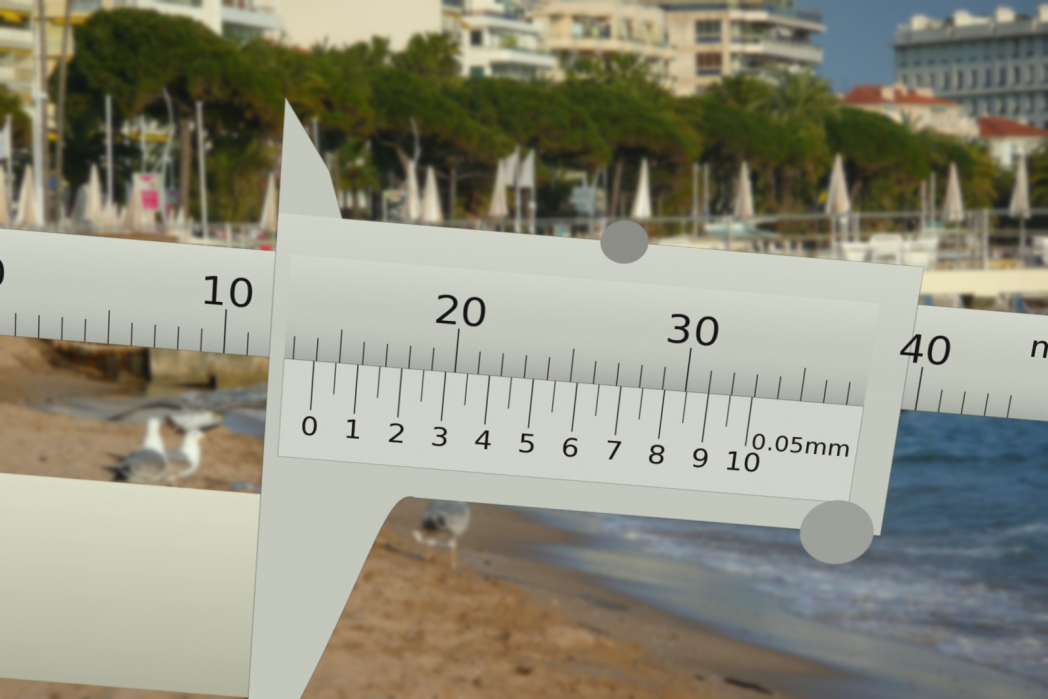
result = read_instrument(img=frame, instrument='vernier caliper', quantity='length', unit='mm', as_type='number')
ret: 13.90 mm
